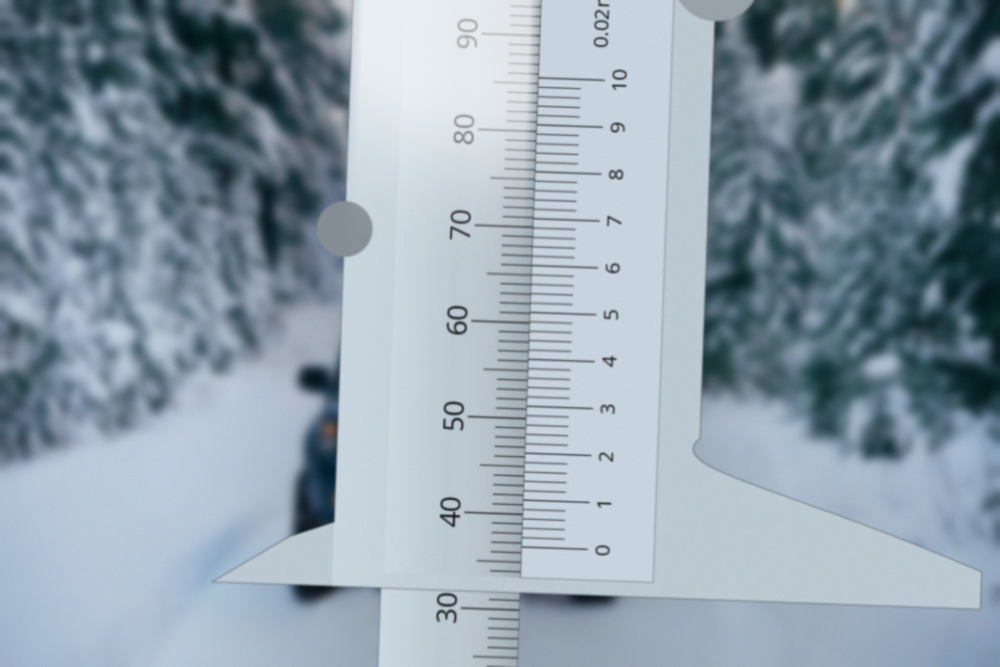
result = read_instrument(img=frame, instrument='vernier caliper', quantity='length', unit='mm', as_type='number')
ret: 36.6 mm
